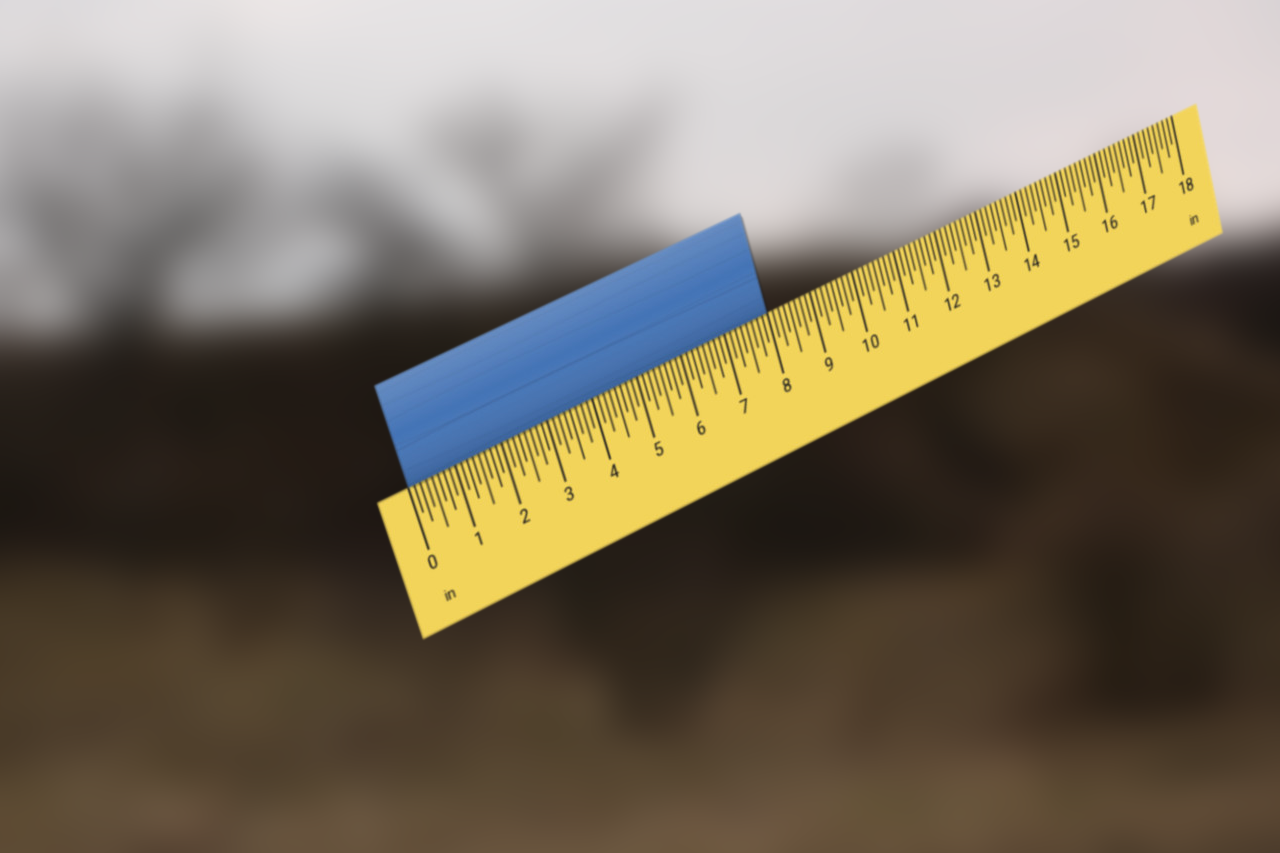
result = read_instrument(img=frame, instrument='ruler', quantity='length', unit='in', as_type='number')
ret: 8 in
